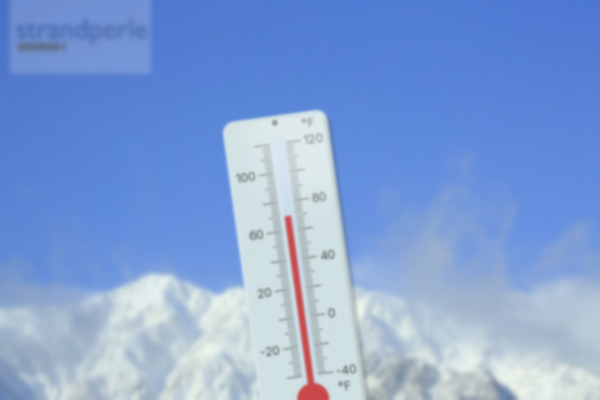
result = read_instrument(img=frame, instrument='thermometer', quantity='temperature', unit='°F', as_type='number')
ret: 70 °F
